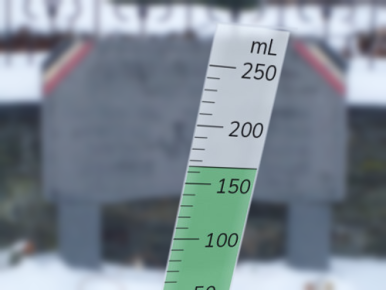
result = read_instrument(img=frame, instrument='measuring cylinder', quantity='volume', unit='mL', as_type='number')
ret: 165 mL
